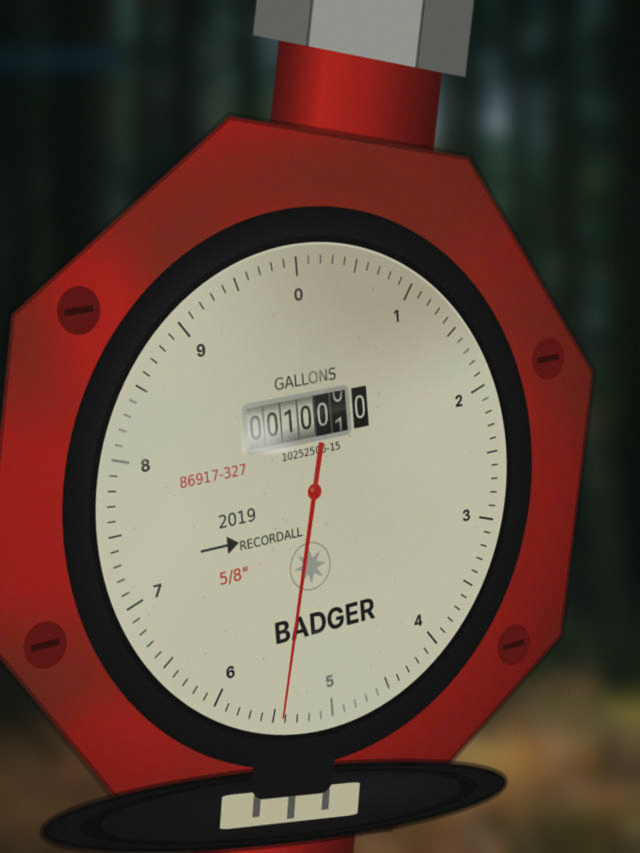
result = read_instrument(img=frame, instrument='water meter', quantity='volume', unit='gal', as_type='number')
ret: 10005.4 gal
